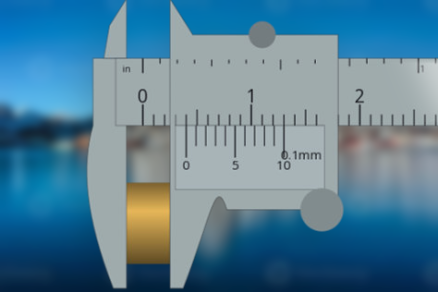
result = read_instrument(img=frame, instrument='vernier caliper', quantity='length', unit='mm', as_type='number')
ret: 4.0 mm
